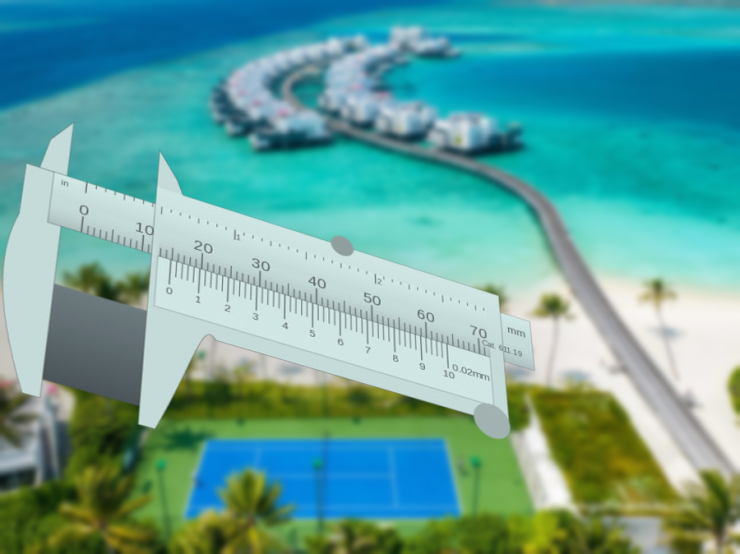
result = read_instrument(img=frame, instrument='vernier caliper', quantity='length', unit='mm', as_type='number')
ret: 14.8 mm
